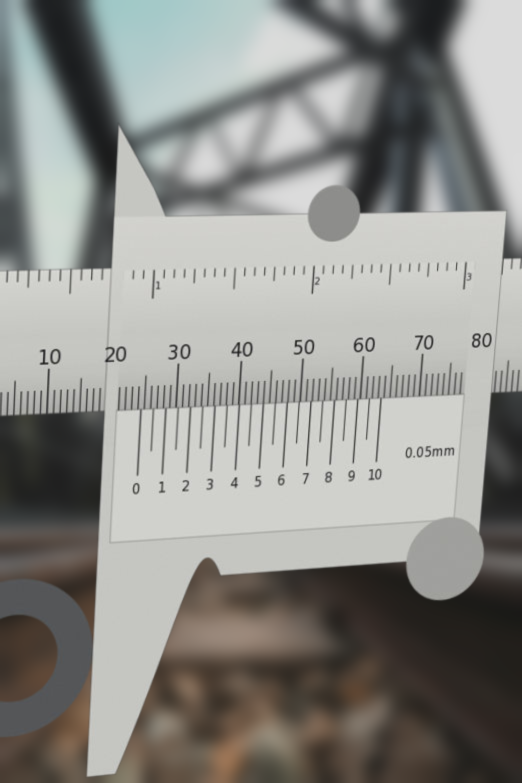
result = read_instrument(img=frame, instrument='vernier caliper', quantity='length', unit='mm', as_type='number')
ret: 24.5 mm
